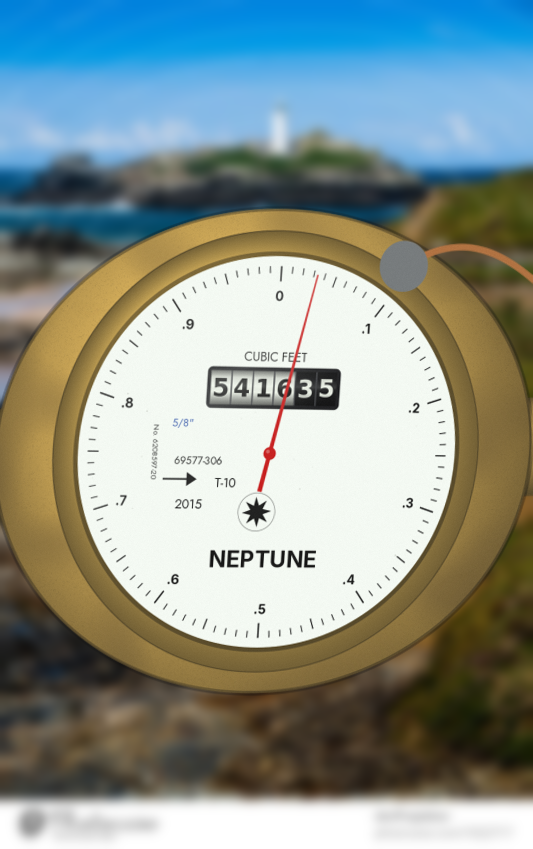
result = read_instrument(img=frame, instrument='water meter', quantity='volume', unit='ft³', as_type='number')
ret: 541635.03 ft³
